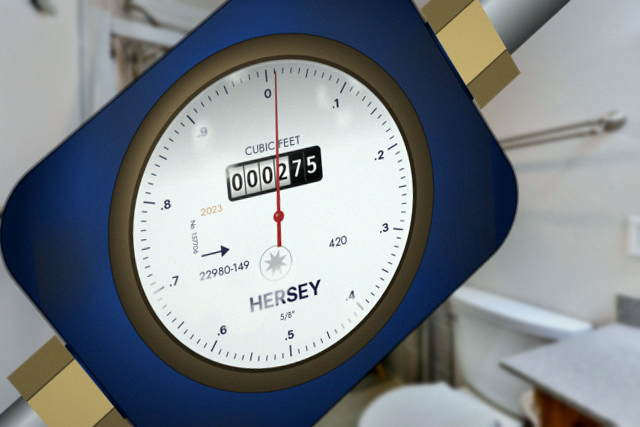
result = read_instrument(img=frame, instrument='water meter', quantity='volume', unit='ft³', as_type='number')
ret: 275.01 ft³
